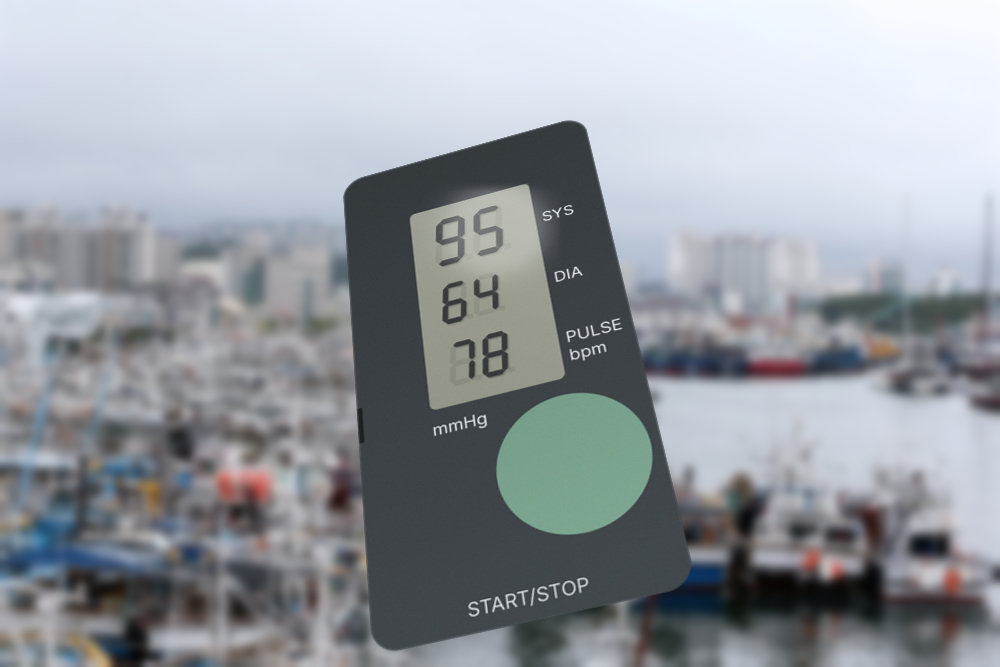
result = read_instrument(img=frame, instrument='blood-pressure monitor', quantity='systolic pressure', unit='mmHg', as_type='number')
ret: 95 mmHg
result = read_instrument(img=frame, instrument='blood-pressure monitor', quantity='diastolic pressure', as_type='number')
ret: 64 mmHg
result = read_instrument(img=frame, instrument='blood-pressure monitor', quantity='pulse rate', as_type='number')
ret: 78 bpm
